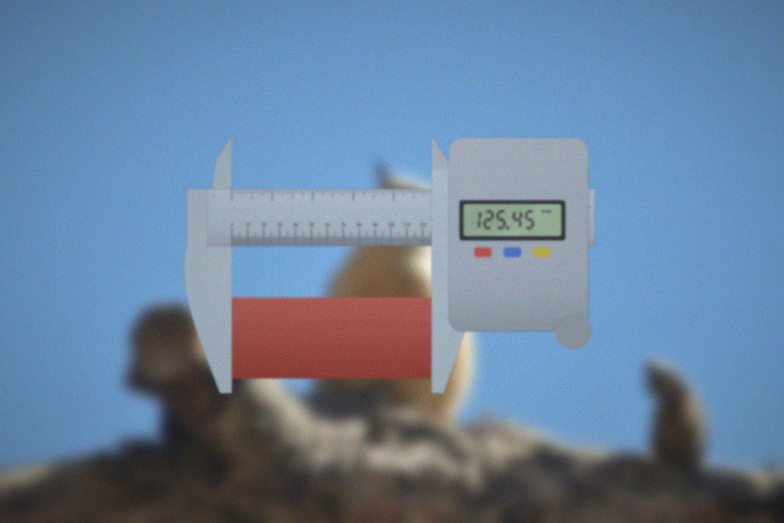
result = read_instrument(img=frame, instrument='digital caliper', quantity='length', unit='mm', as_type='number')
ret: 125.45 mm
